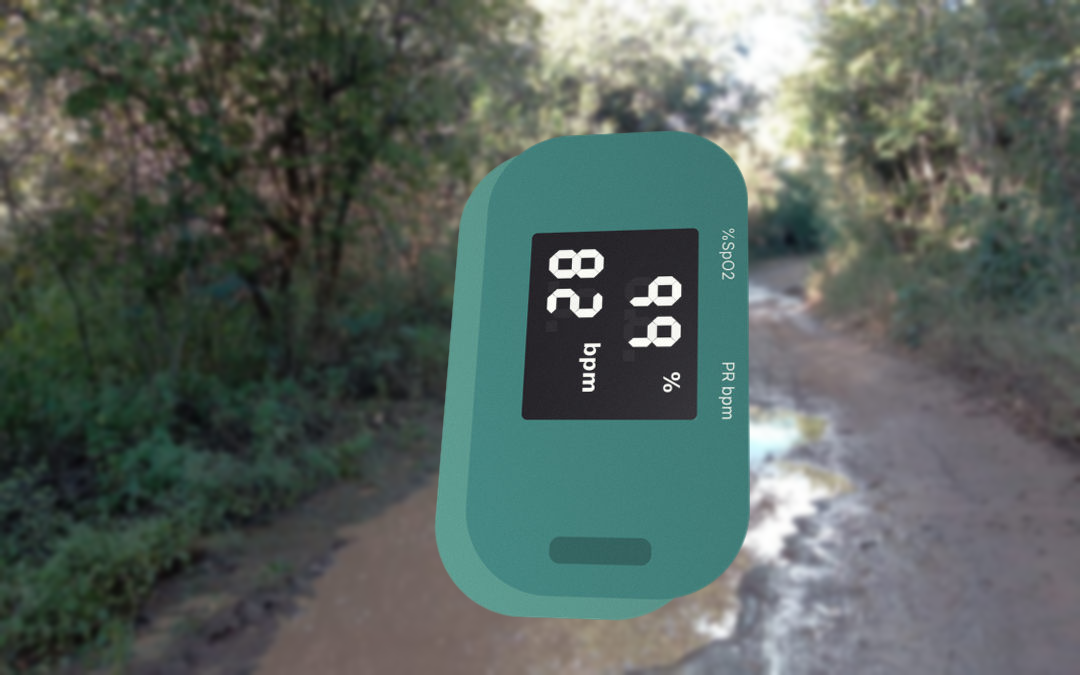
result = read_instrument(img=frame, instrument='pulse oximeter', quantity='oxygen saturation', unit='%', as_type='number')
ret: 99 %
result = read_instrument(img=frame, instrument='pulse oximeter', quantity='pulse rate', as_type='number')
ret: 82 bpm
